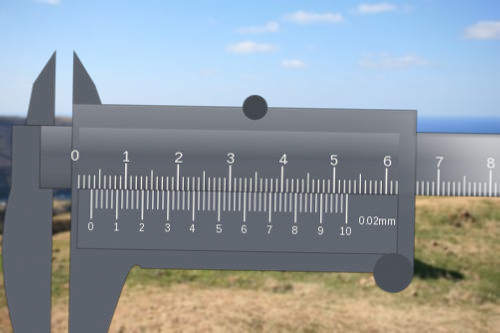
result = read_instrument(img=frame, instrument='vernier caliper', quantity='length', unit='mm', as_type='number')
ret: 3.5 mm
